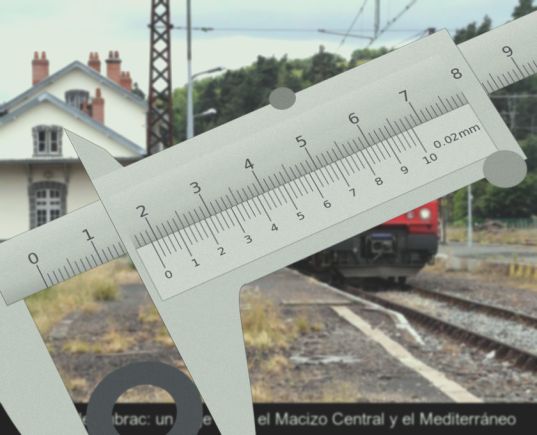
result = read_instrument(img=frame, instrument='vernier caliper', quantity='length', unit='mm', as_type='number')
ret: 19.0 mm
